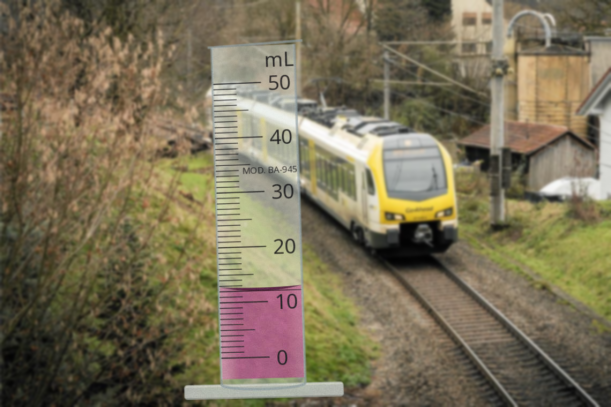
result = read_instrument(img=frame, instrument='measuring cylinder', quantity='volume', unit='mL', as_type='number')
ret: 12 mL
